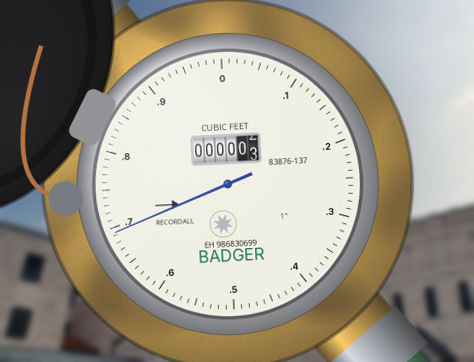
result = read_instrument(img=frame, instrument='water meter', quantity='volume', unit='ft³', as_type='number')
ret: 2.69 ft³
